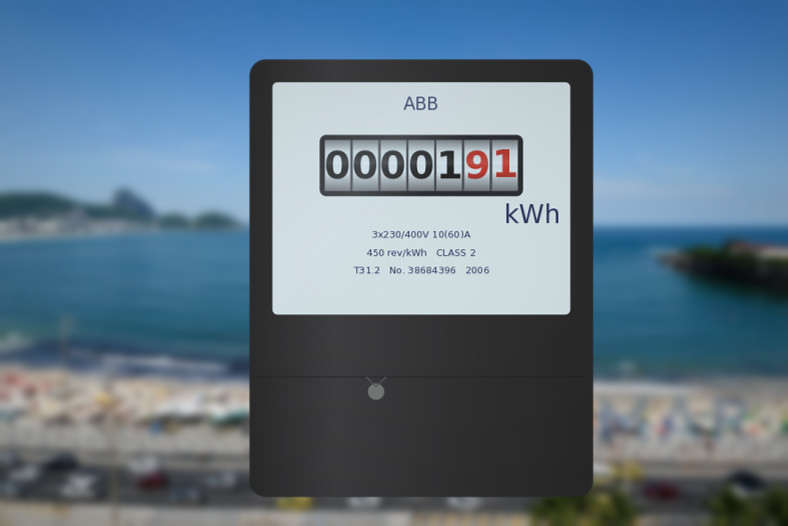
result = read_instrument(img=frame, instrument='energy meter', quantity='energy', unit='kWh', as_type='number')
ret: 1.91 kWh
